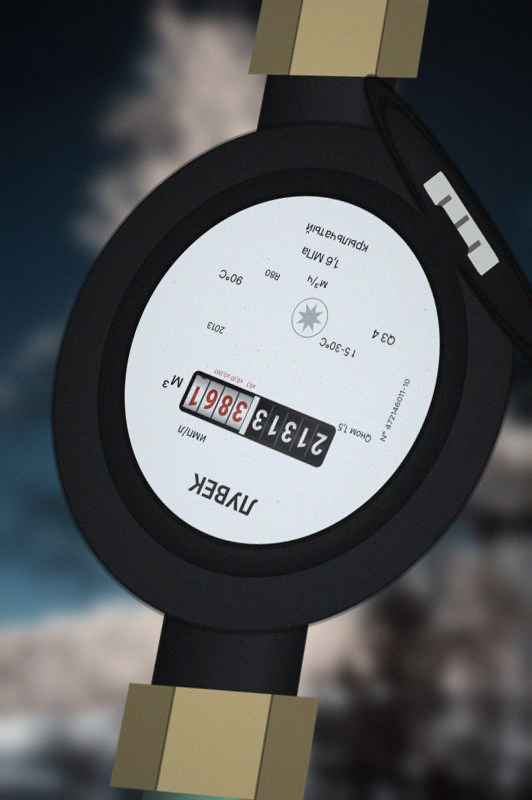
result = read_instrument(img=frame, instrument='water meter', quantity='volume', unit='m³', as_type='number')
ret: 21313.3861 m³
